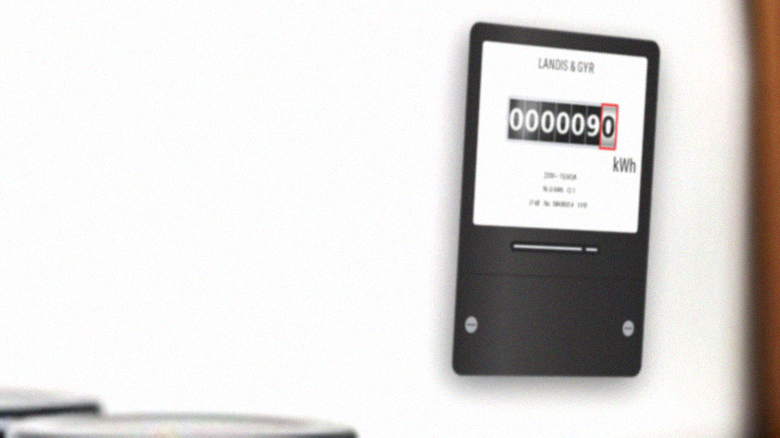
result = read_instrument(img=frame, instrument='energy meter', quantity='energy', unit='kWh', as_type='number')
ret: 9.0 kWh
